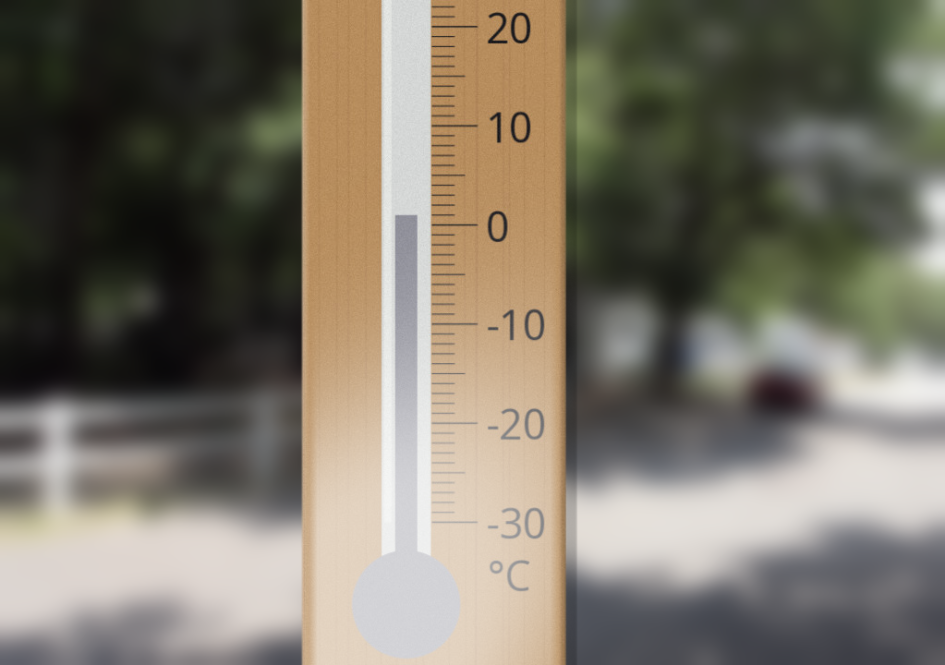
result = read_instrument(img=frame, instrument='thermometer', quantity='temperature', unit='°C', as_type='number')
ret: 1 °C
